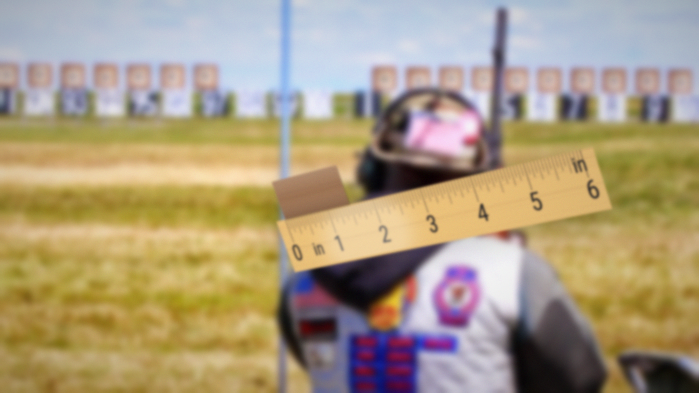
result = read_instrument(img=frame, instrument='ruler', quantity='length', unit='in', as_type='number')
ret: 1.5 in
